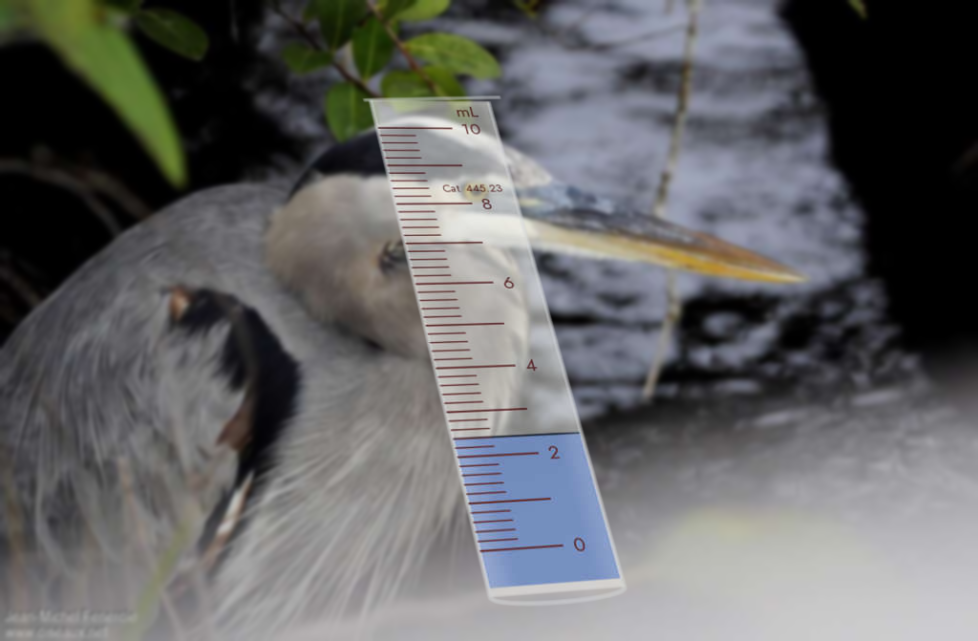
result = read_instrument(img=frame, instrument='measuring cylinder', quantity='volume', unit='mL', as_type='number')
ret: 2.4 mL
